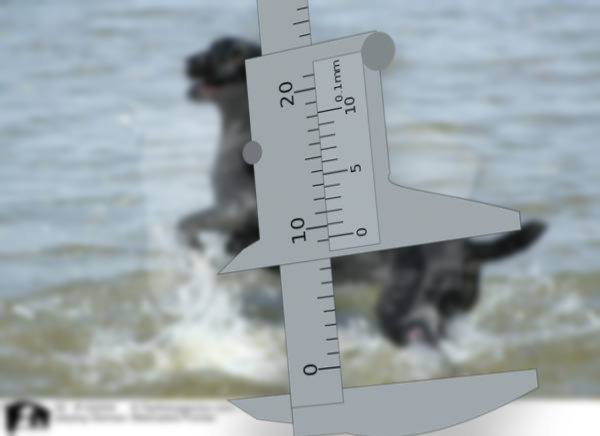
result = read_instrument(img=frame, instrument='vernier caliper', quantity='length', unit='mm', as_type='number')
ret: 9.2 mm
